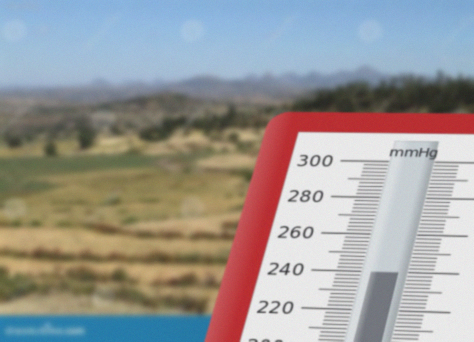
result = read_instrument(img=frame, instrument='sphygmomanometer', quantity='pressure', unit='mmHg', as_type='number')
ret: 240 mmHg
